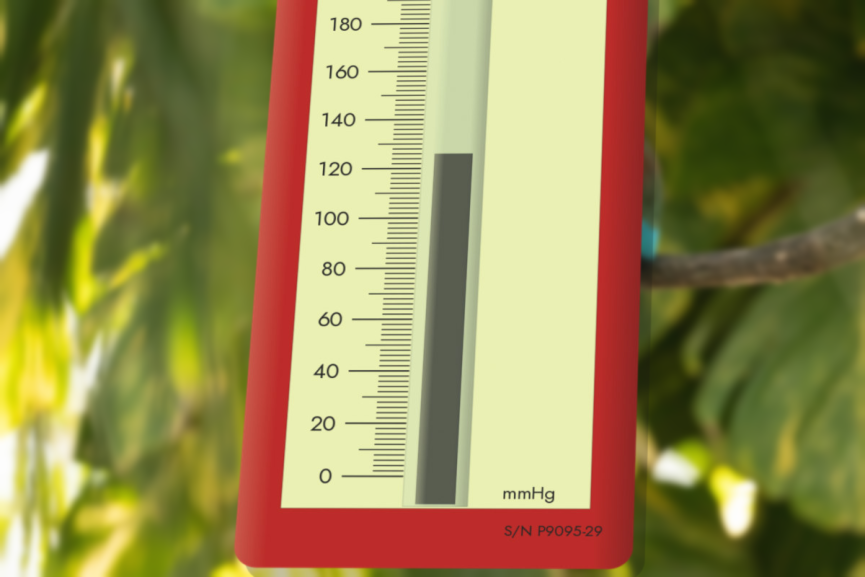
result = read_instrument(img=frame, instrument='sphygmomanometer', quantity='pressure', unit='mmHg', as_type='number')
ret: 126 mmHg
